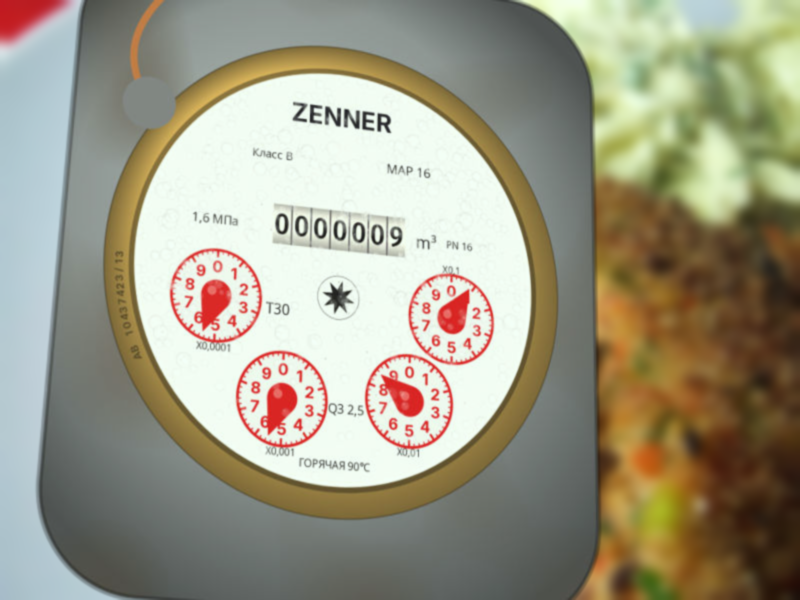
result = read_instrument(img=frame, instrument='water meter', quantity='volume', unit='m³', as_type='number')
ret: 9.0855 m³
